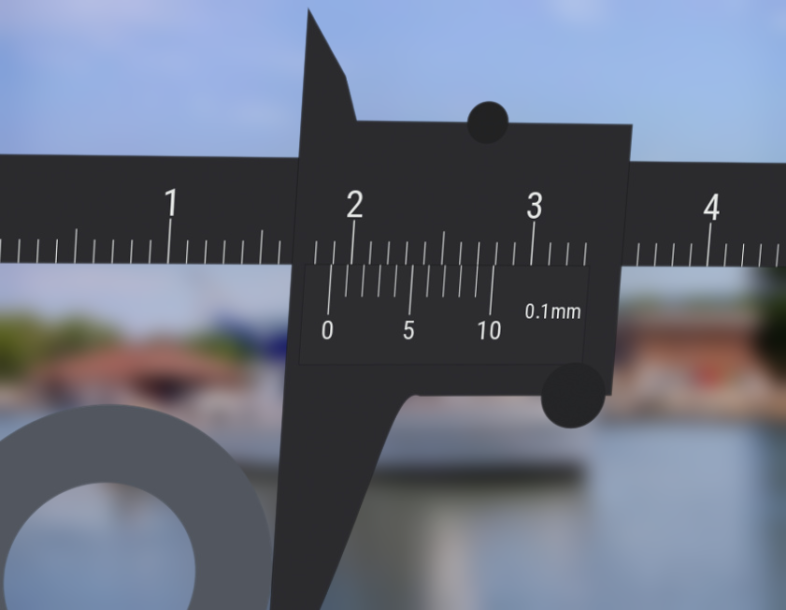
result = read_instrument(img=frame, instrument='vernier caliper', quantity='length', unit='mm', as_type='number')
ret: 18.9 mm
